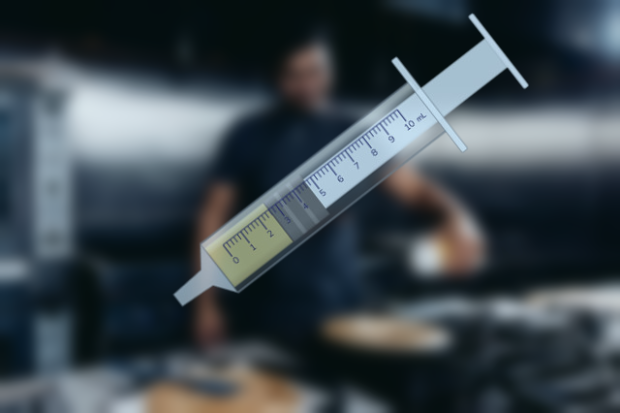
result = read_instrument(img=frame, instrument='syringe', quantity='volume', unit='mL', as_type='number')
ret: 2.6 mL
